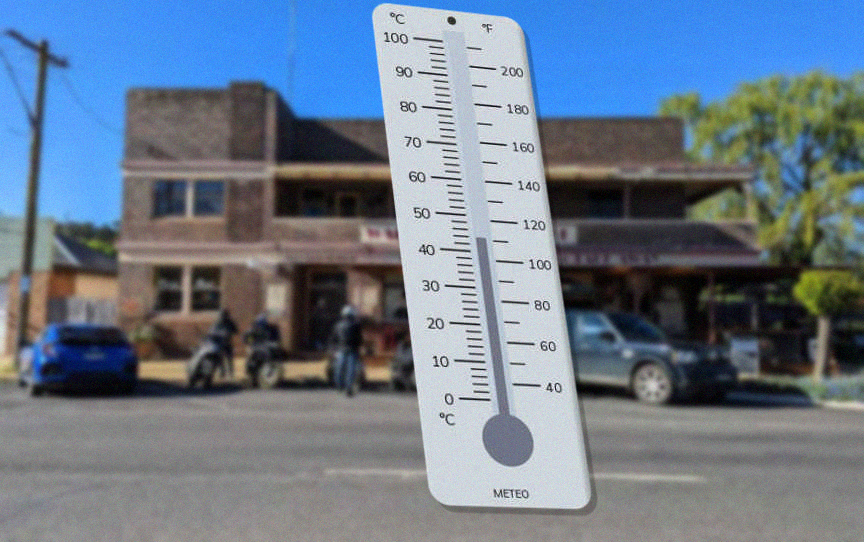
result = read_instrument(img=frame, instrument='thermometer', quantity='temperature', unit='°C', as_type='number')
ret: 44 °C
